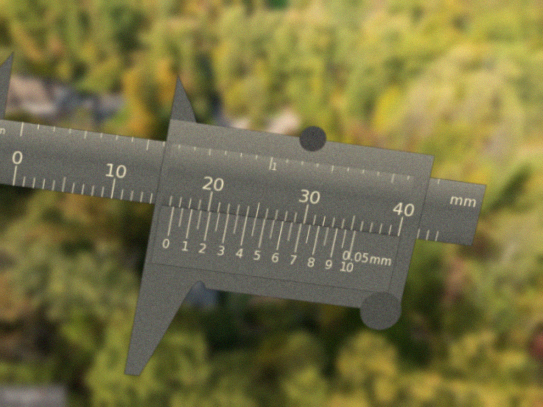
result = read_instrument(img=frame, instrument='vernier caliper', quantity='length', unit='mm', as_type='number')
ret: 16.4 mm
